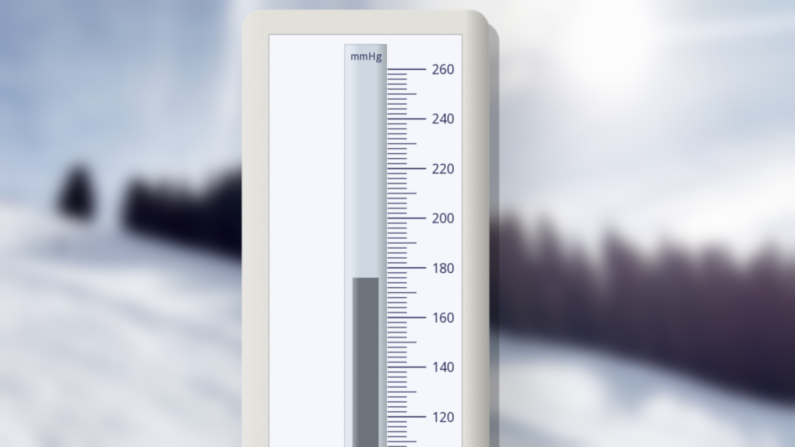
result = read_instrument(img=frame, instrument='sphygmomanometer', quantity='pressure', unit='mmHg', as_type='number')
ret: 176 mmHg
